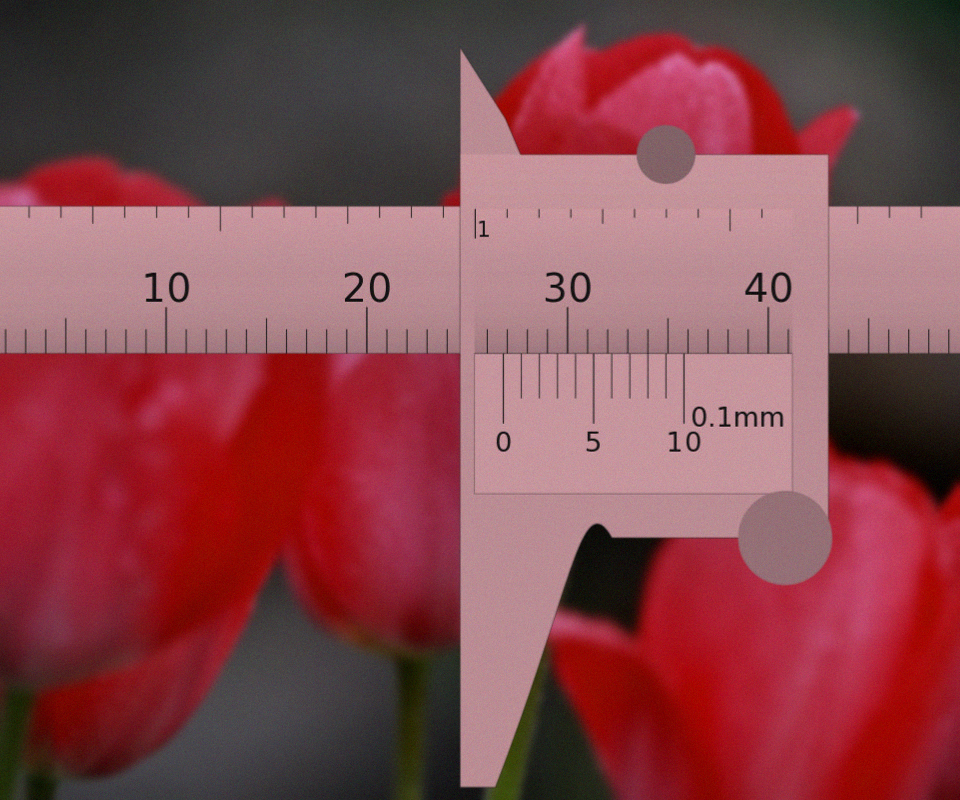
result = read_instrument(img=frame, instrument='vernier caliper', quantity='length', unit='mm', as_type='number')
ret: 26.8 mm
